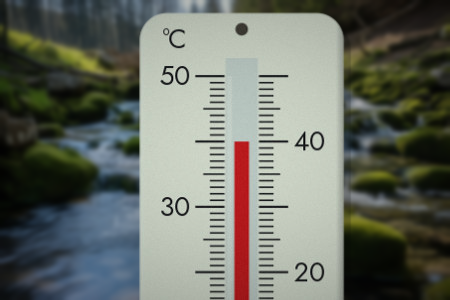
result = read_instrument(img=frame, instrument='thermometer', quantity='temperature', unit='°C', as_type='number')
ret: 40 °C
